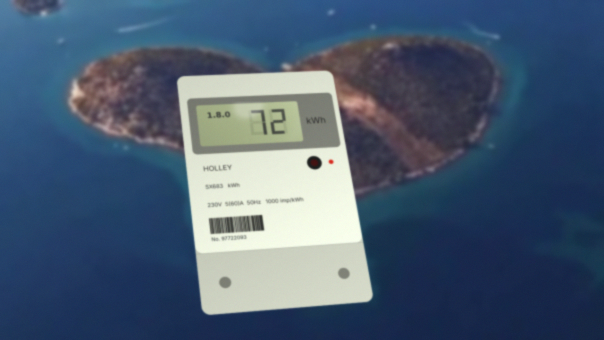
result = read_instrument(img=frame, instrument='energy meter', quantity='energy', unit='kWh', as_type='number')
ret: 72 kWh
